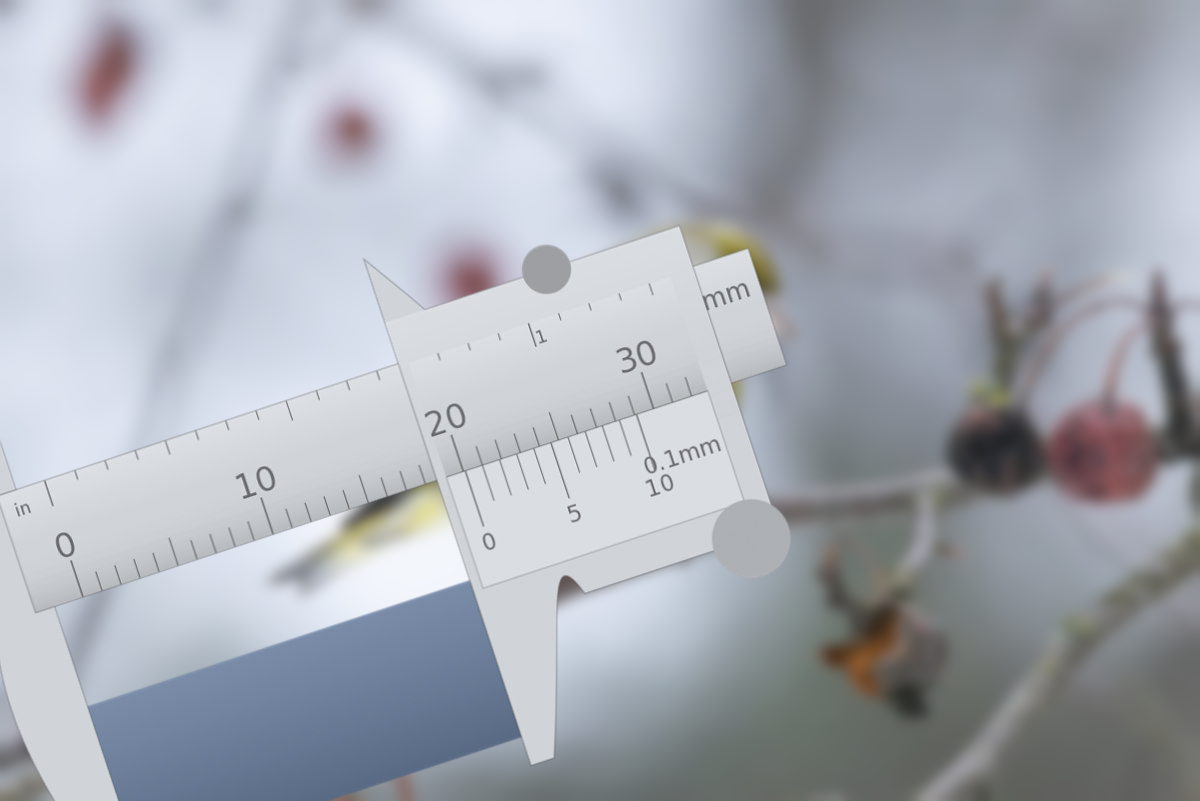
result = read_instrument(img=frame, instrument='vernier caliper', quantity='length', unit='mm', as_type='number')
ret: 20.1 mm
